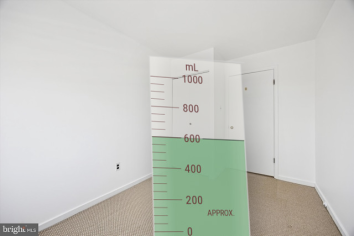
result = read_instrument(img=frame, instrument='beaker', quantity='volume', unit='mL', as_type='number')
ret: 600 mL
